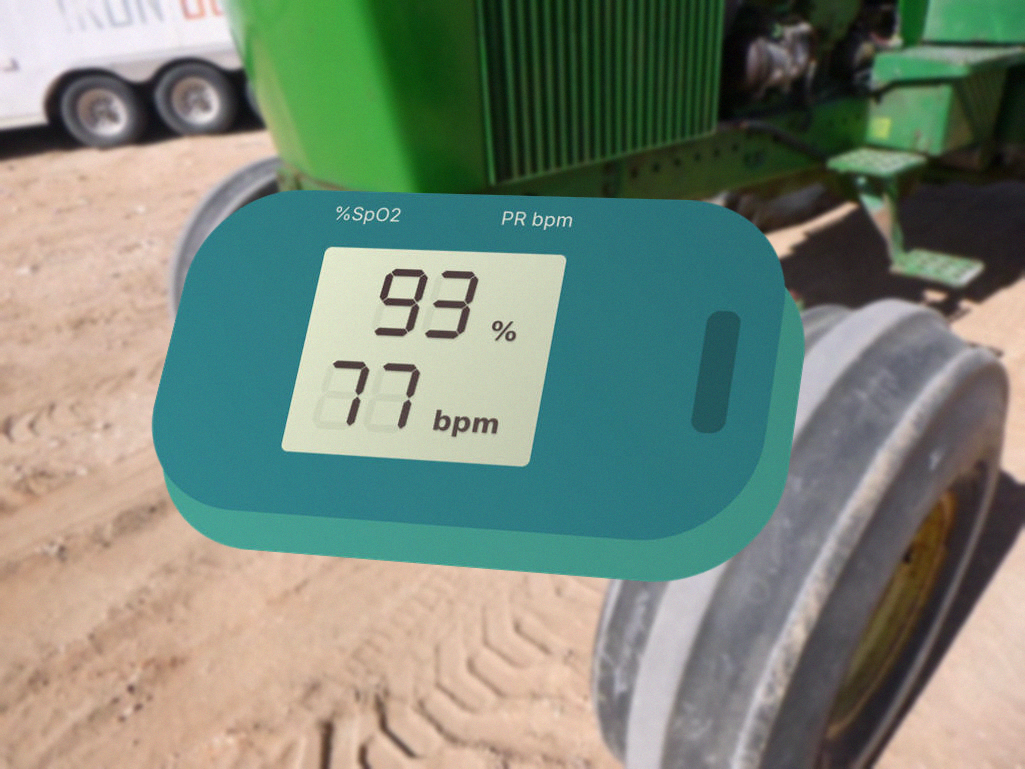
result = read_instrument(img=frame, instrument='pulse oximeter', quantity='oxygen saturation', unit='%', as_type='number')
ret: 93 %
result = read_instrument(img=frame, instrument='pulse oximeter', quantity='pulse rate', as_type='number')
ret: 77 bpm
